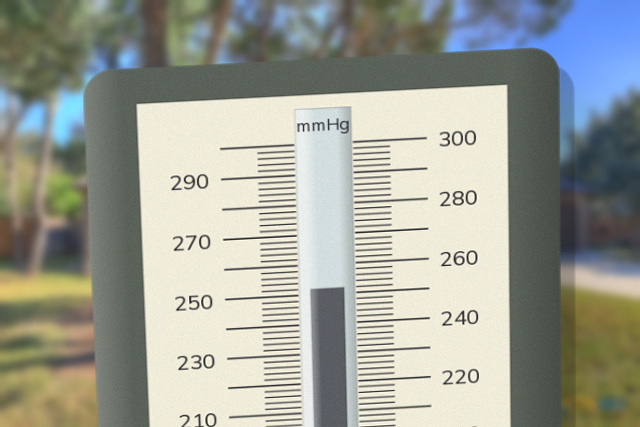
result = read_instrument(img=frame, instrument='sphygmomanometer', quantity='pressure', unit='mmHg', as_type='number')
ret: 252 mmHg
